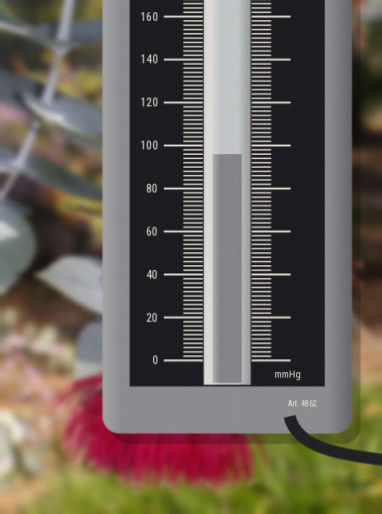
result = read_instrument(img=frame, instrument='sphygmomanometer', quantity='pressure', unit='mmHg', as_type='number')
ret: 96 mmHg
